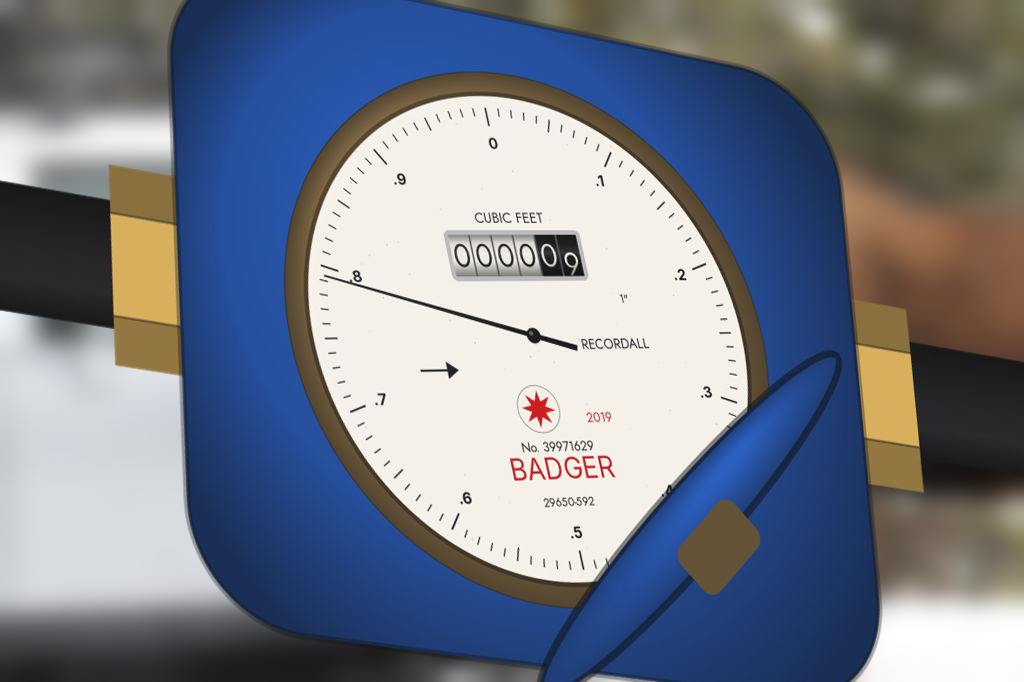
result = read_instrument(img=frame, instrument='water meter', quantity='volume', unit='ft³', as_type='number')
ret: 8.79 ft³
